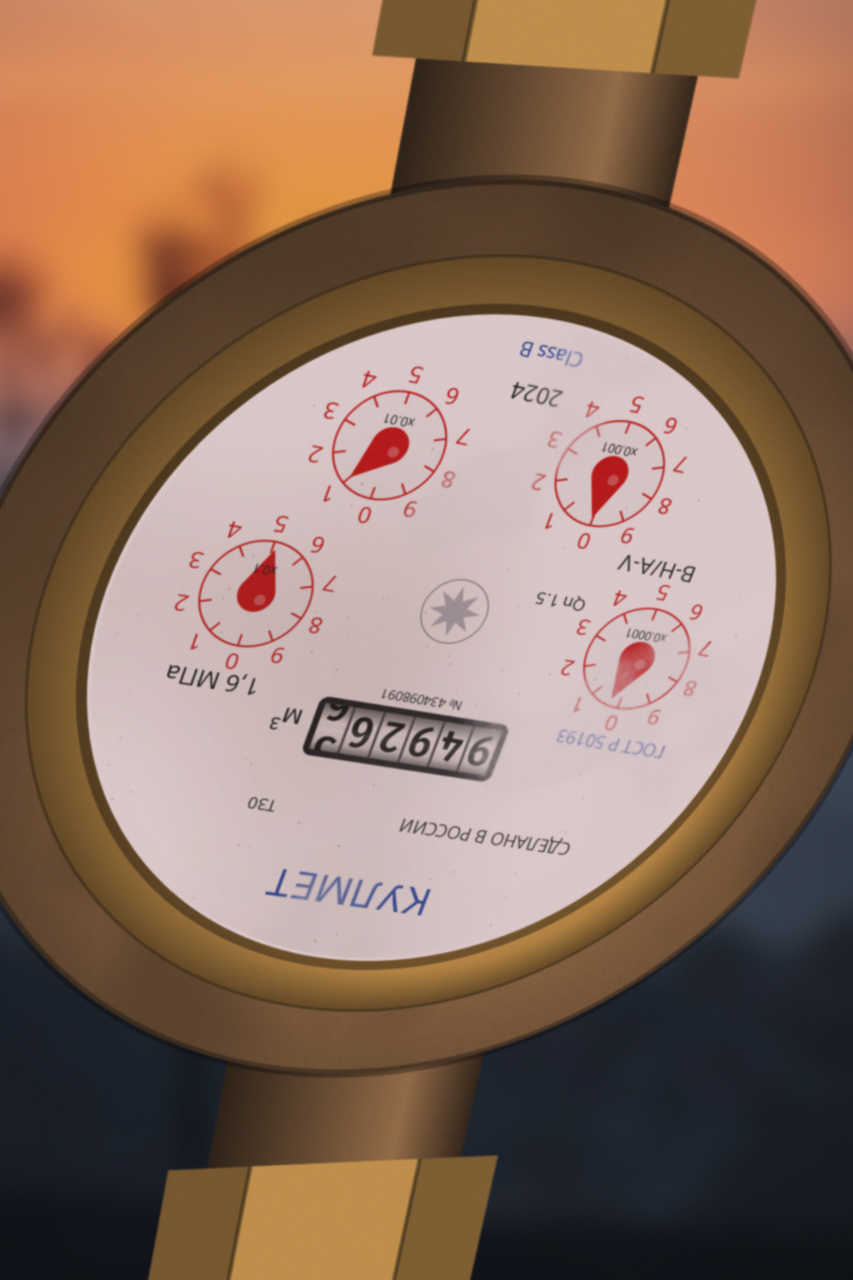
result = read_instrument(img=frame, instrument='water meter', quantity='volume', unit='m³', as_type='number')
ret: 949265.5100 m³
